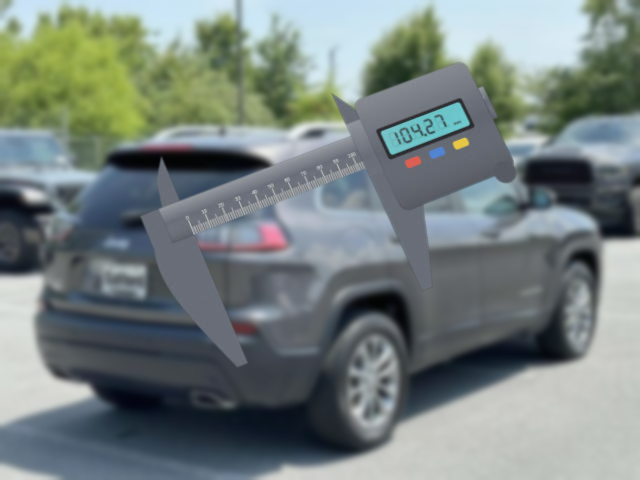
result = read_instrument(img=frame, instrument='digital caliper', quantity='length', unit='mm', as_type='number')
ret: 104.27 mm
